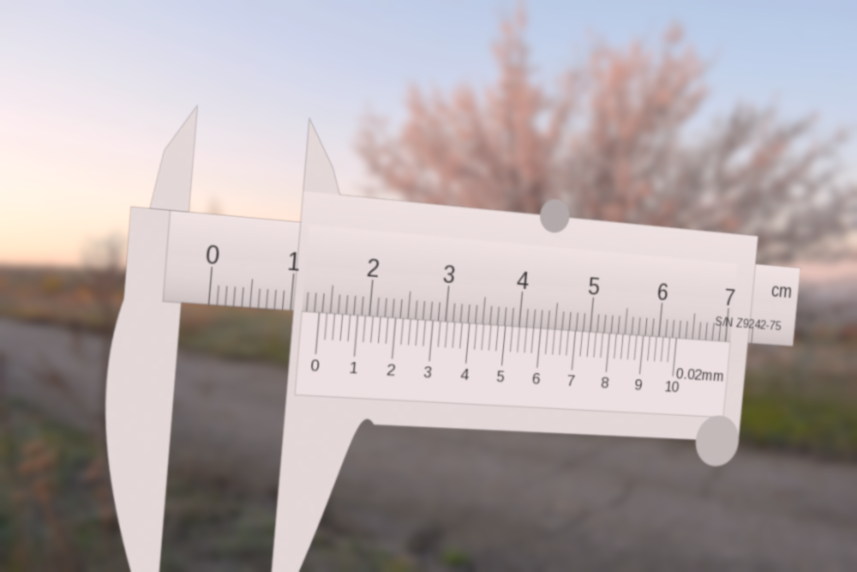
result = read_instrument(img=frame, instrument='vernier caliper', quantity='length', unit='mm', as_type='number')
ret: 13.6 mm
